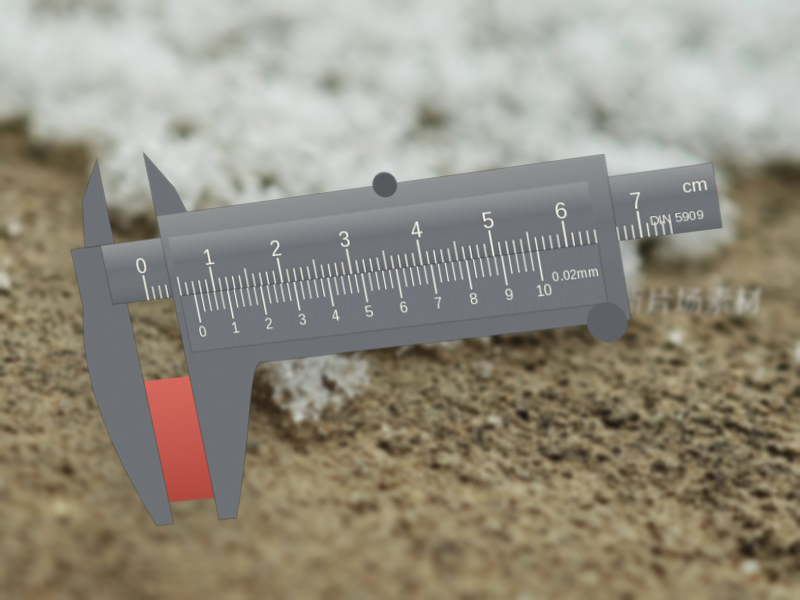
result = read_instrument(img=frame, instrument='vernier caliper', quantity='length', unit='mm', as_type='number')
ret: 7.0 mm
